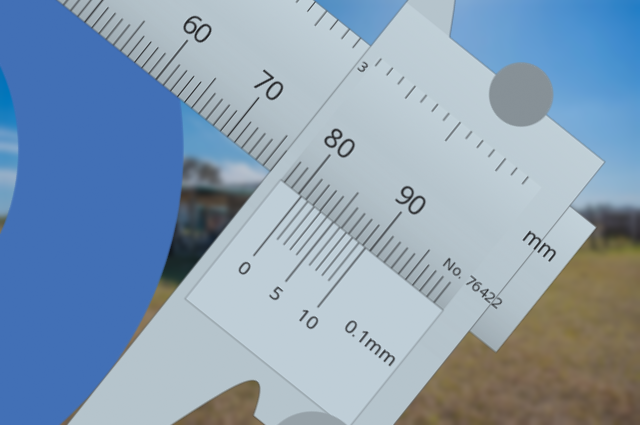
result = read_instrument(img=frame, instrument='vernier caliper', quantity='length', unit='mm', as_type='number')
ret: 80.4 mm
